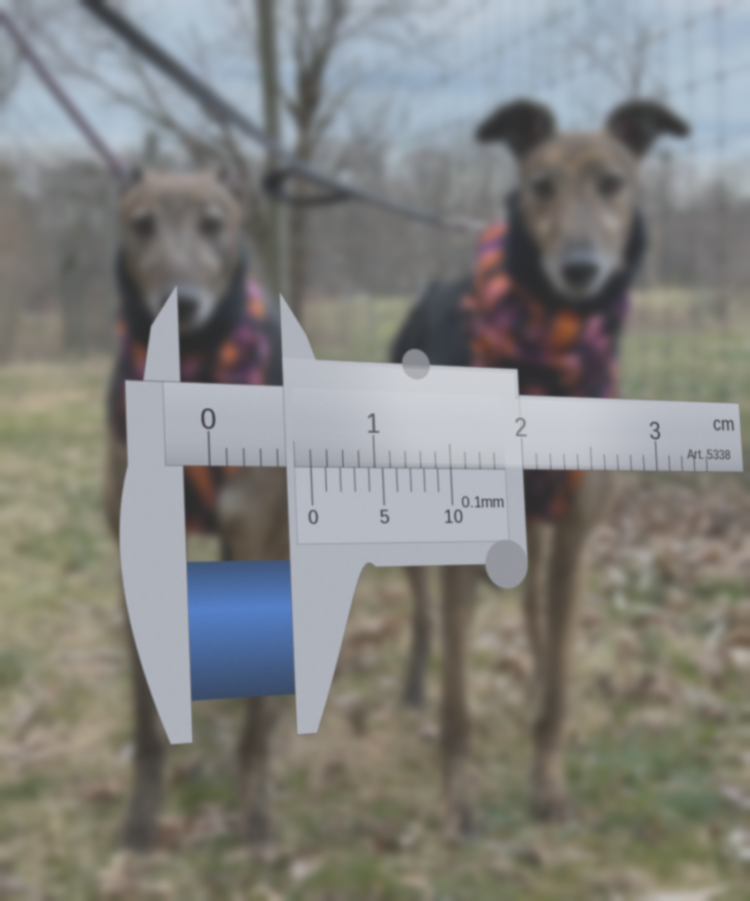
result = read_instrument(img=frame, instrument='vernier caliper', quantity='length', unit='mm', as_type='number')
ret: 6.0 mm
